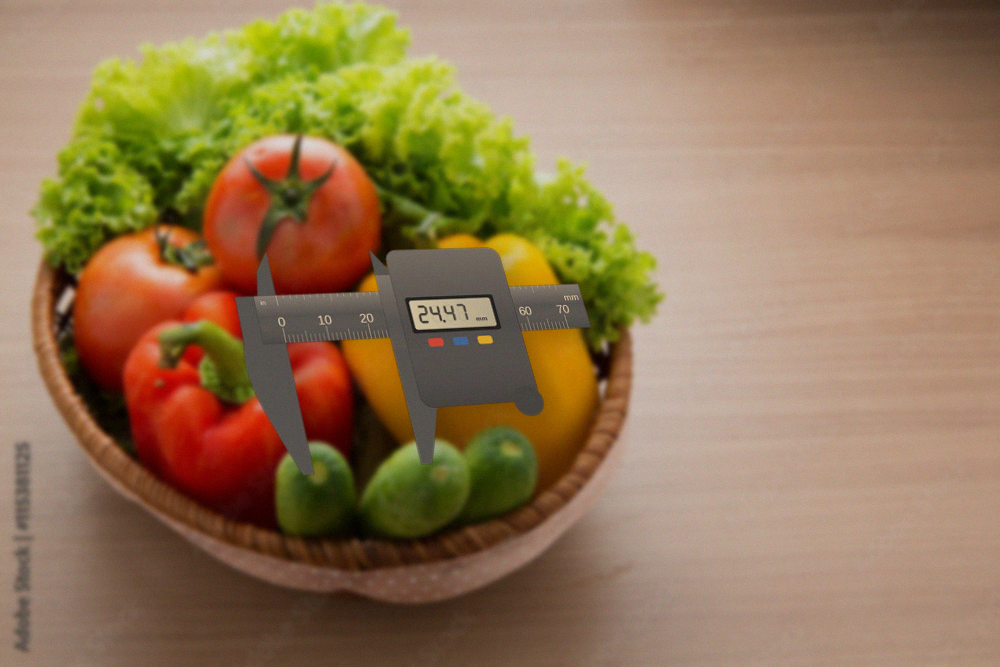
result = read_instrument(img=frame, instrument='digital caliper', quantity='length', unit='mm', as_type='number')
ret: 24.47 mm
